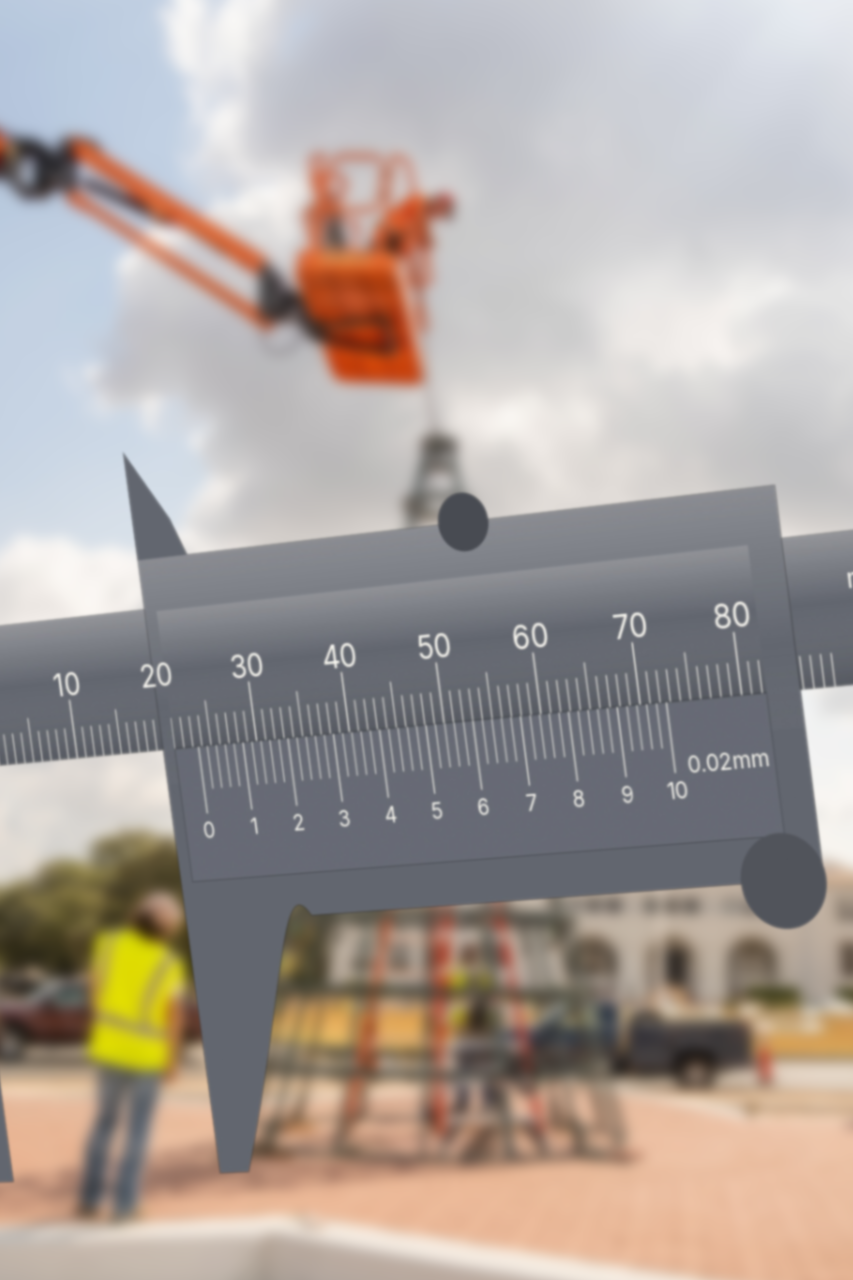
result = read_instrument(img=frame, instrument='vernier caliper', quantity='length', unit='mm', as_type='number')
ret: 23.6 mm
